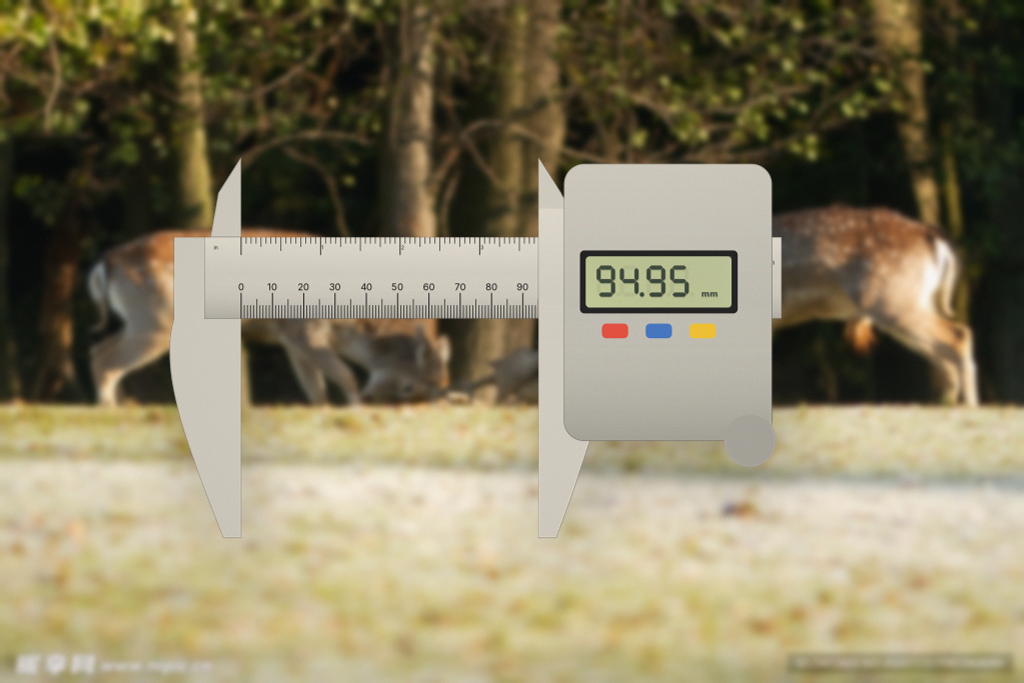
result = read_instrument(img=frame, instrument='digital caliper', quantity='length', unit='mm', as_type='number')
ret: 94.95 mm
